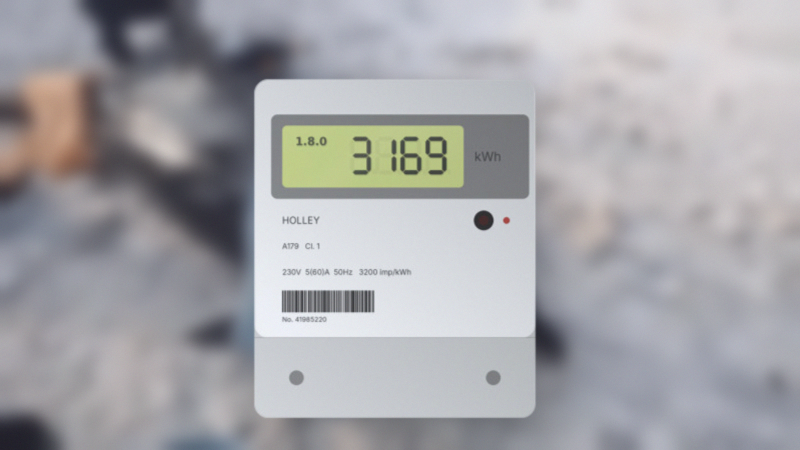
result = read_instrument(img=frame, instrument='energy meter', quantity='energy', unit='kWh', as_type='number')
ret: 3169 kWh
